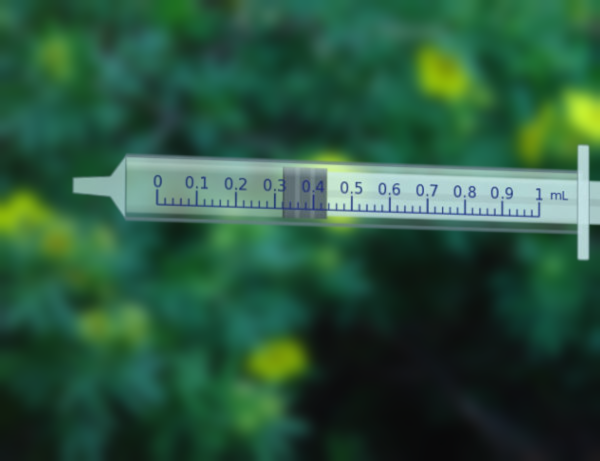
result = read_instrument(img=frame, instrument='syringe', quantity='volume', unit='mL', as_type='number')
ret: 0.32 mL
